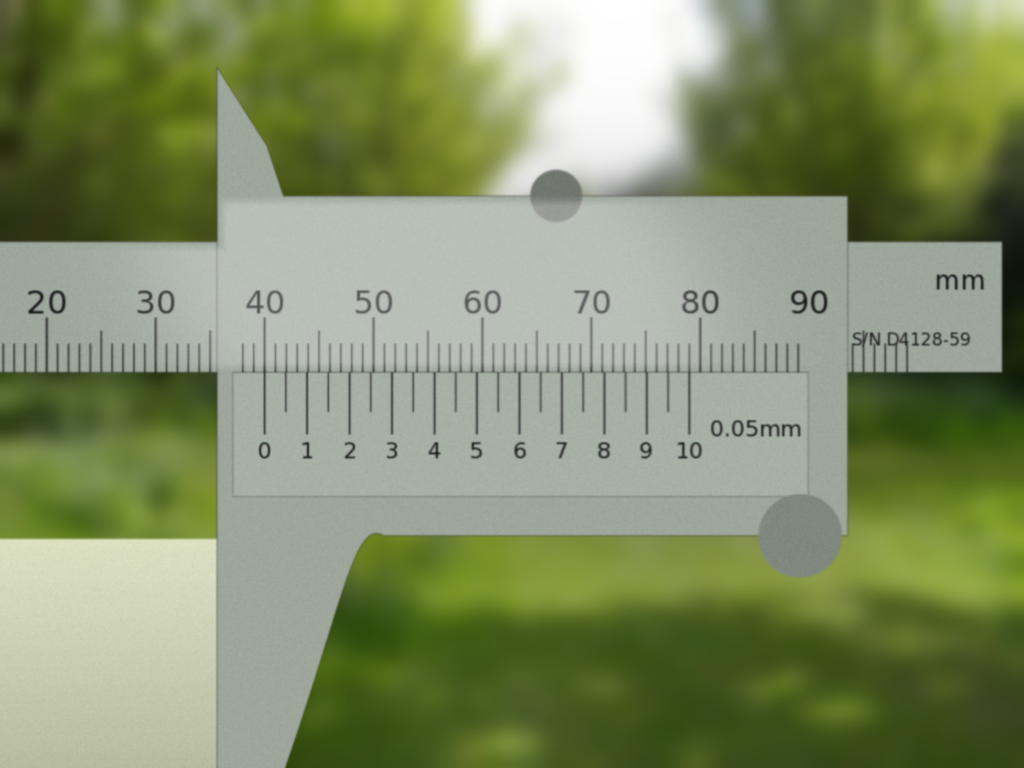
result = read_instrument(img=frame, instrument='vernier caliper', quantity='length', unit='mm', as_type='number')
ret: 40.0 mm
